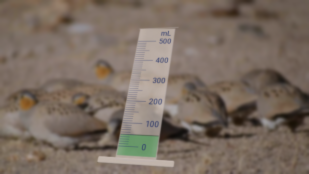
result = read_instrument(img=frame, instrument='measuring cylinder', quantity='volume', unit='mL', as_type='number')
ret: 50 mL
